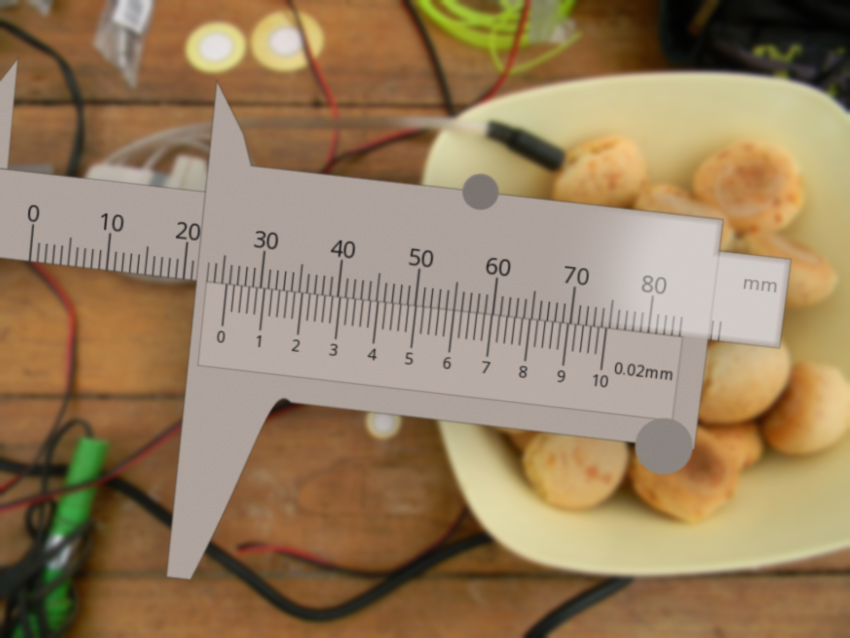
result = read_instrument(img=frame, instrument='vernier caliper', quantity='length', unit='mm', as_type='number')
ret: 25.6 mm
